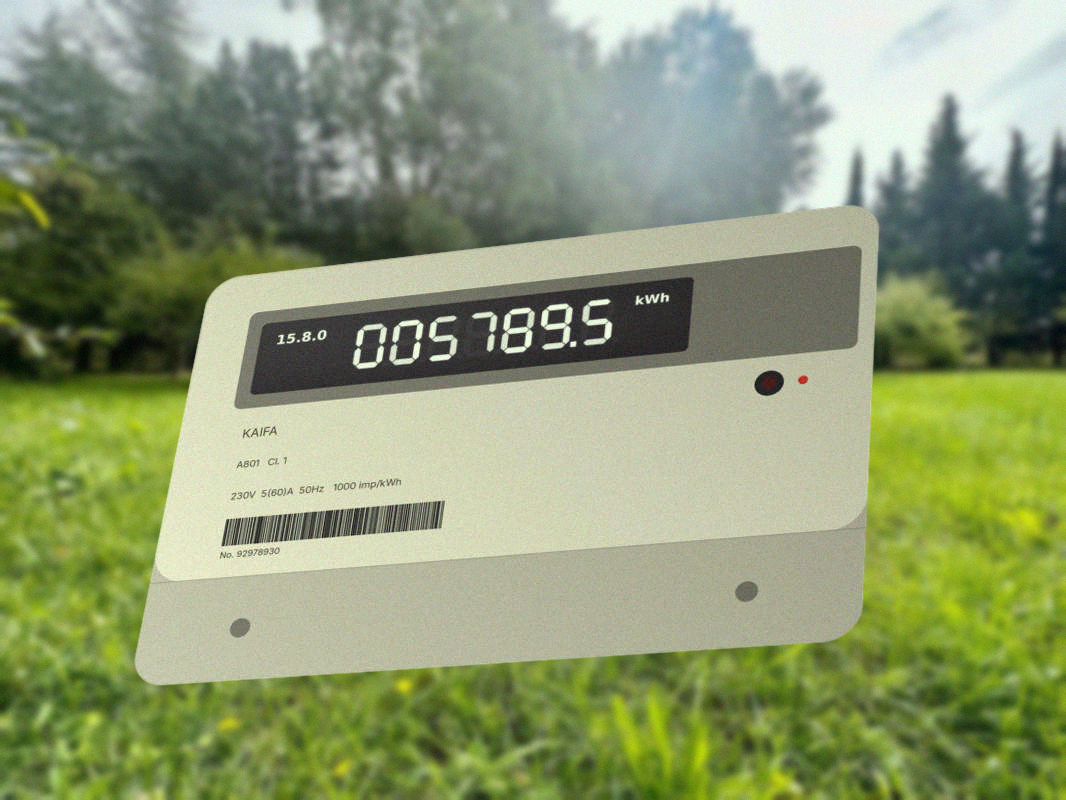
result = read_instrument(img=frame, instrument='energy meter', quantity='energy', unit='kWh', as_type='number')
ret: 5789.5 kWh
